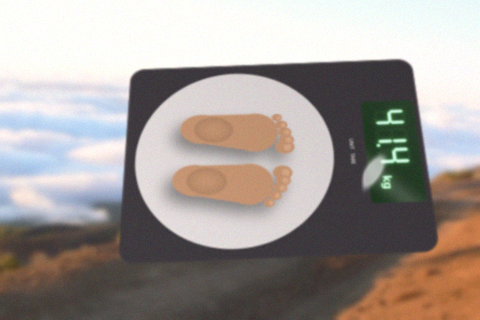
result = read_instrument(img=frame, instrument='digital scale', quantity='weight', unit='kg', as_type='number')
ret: 41.4 kg
